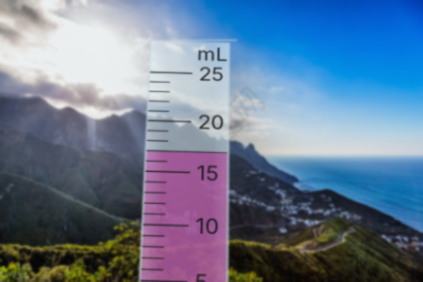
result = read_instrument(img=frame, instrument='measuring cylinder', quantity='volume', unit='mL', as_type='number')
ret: 17 mL
